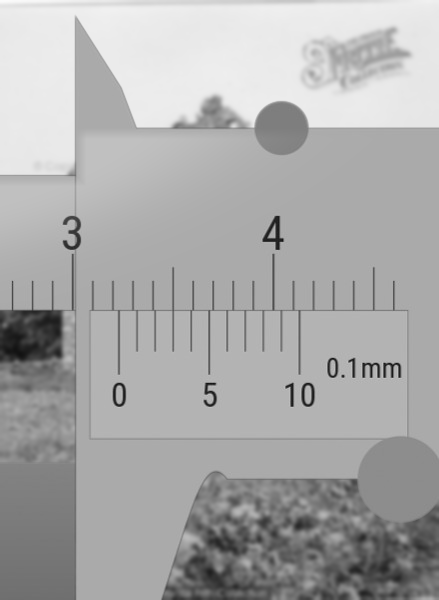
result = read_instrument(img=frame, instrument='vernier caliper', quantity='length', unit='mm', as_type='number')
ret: 32.3 mm
